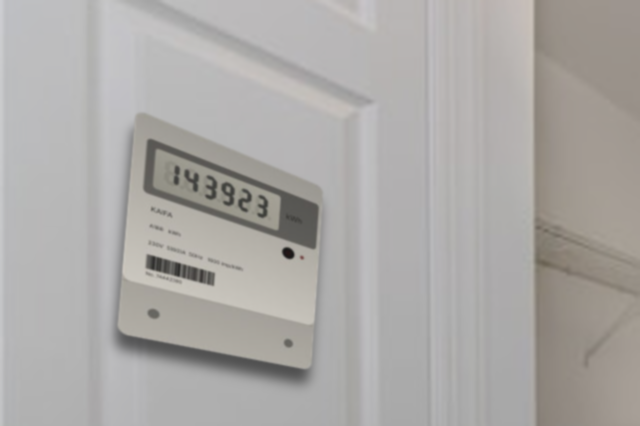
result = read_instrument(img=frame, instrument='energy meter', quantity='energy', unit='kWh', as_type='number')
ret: 143923 kWh
